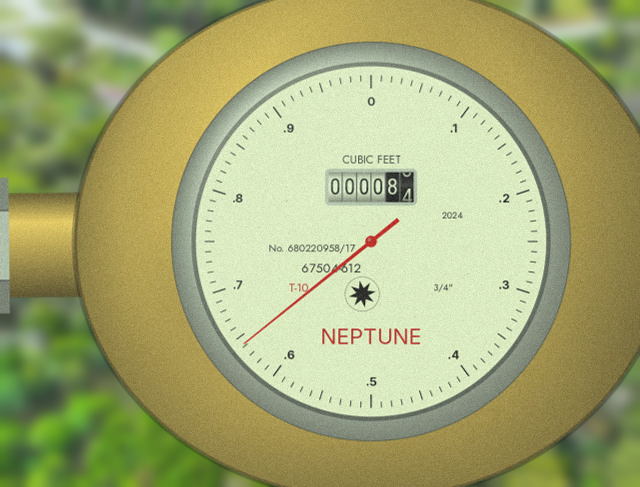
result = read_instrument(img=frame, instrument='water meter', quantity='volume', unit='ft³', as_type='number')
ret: 83.64 ft³
